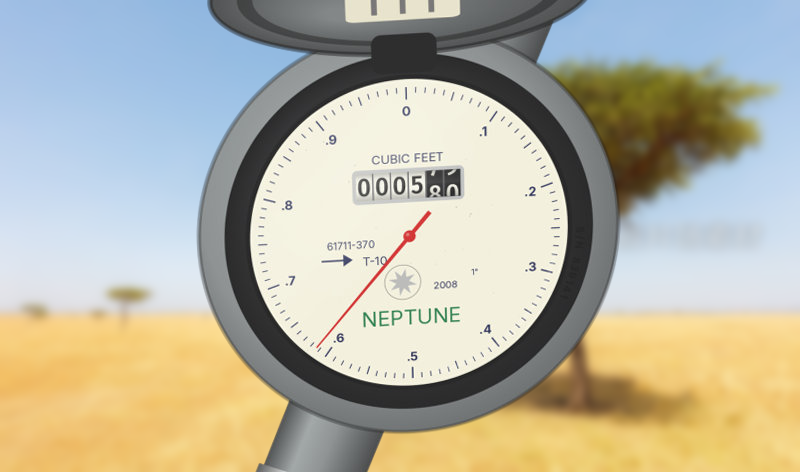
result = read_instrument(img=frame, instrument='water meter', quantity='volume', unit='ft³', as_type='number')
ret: 579.61 ft³
